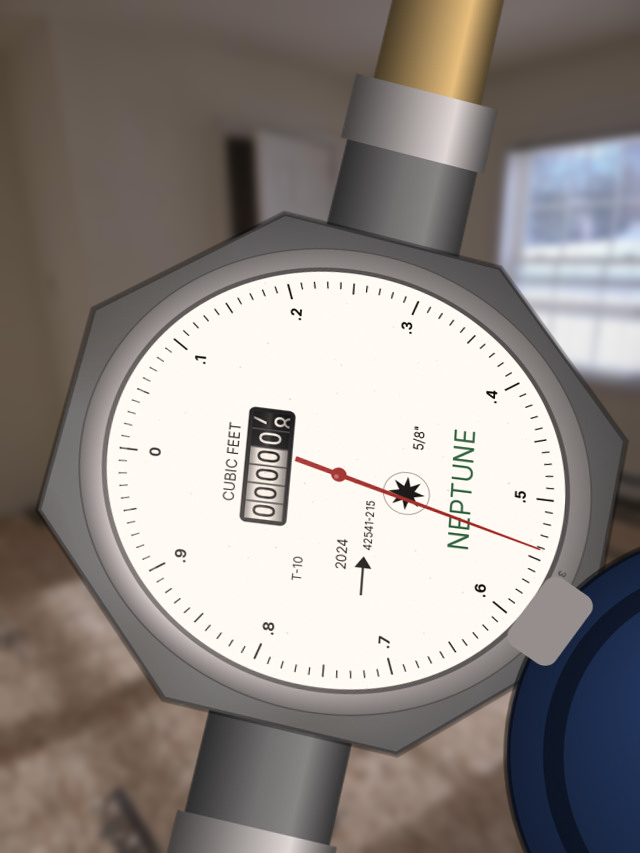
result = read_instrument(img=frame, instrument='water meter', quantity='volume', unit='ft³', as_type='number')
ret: 7.54 ft³
